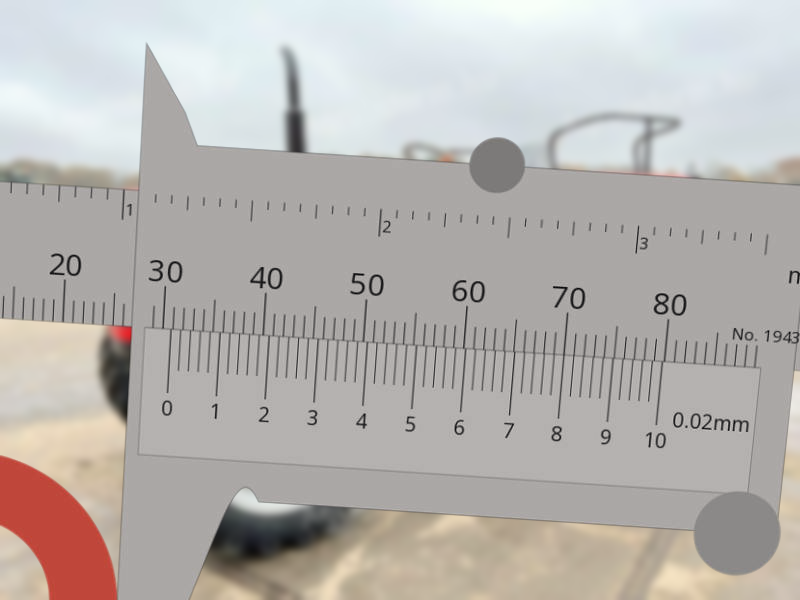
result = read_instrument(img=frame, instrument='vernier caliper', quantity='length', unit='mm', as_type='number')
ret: 30.8 mm
